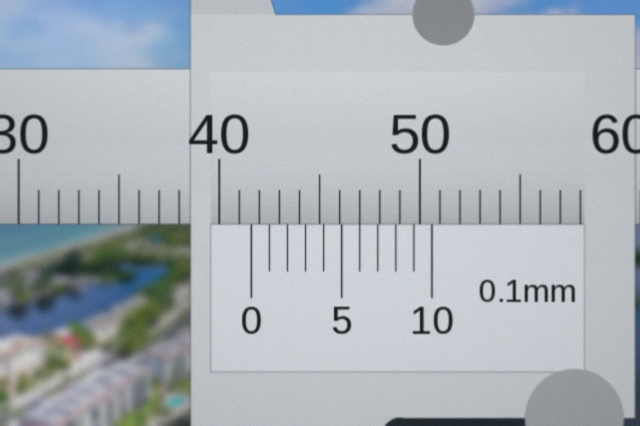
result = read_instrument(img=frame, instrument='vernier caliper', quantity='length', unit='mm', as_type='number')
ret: 41.6 mm
